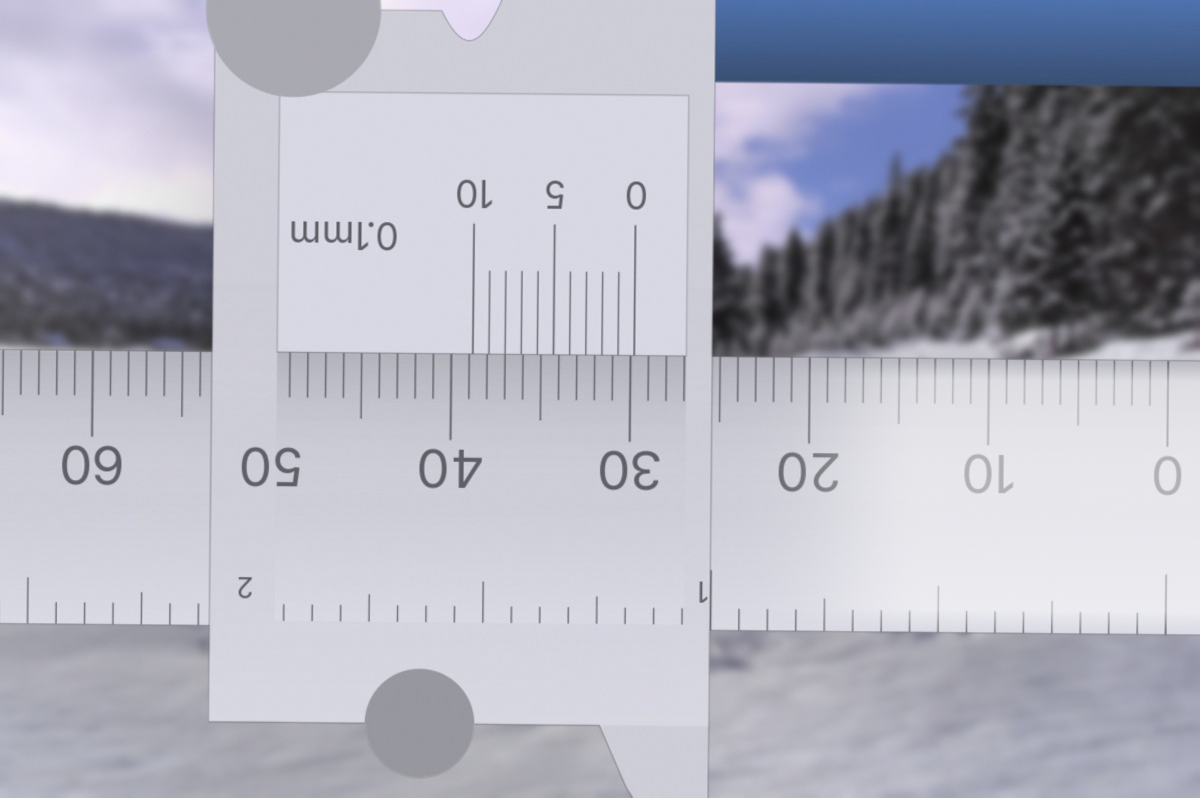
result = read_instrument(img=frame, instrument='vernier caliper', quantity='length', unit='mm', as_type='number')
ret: 29.8 mm
